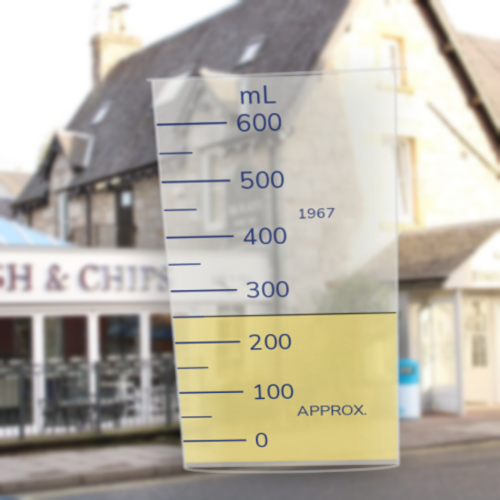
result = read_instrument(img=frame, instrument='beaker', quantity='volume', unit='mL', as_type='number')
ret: 250 mL
